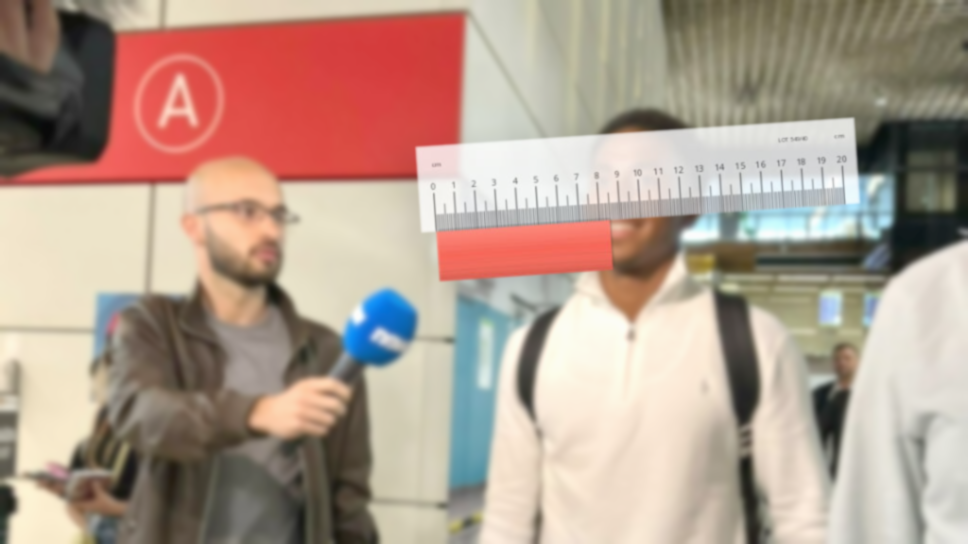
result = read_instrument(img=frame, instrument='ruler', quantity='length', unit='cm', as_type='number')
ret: 8.5 cm
